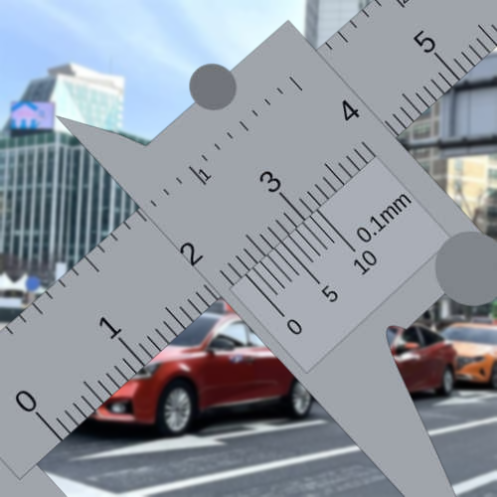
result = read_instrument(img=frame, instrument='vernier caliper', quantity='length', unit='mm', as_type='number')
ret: 22.5 mm
